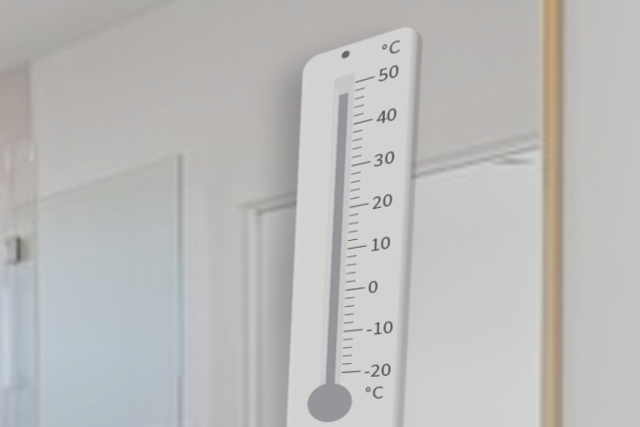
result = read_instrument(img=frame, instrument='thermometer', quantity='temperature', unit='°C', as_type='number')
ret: 48 °C
